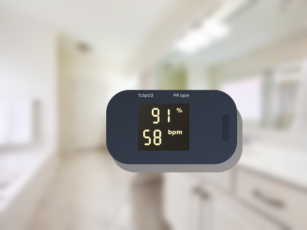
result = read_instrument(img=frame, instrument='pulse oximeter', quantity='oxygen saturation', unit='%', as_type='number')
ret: 91 %
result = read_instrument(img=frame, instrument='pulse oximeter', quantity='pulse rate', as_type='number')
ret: 58 bpm
